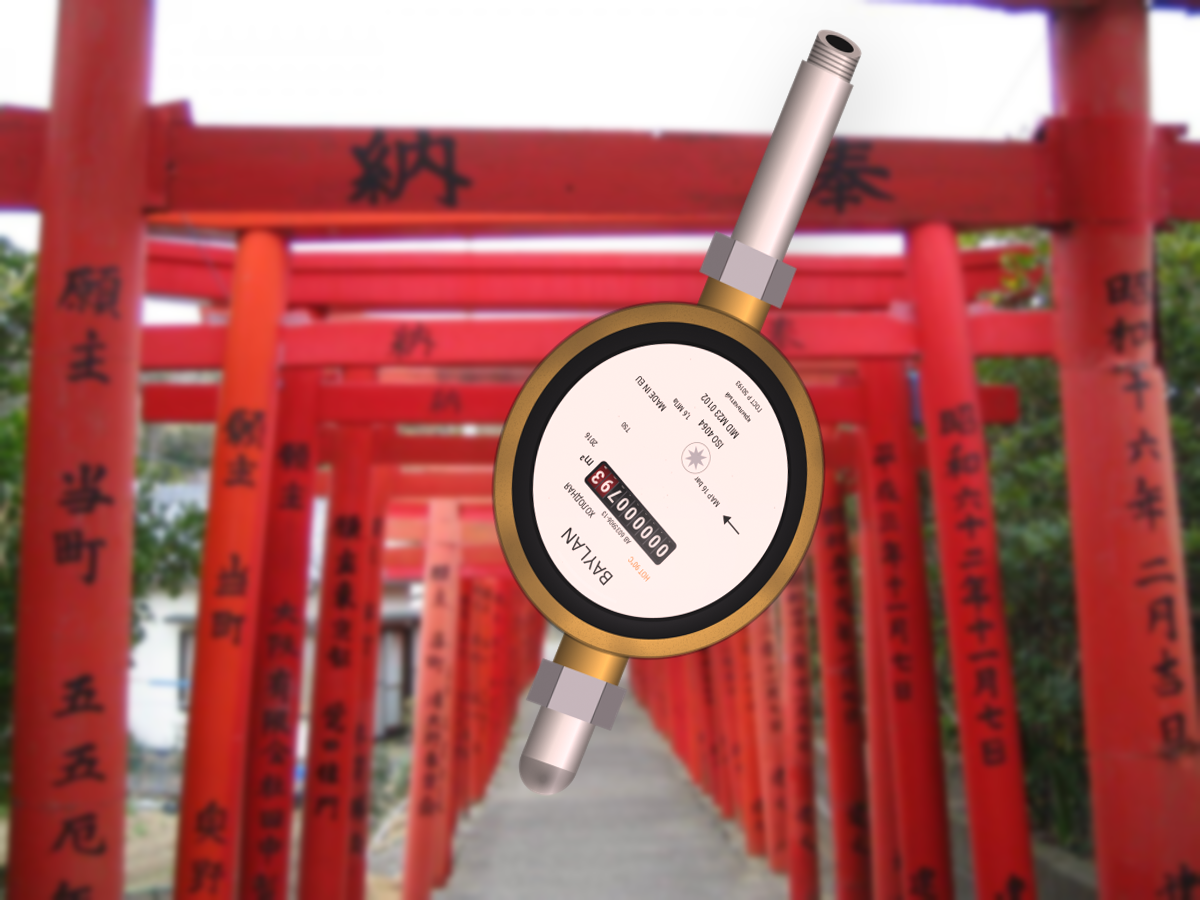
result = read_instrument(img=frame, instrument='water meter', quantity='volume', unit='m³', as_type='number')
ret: 7.93 m³
